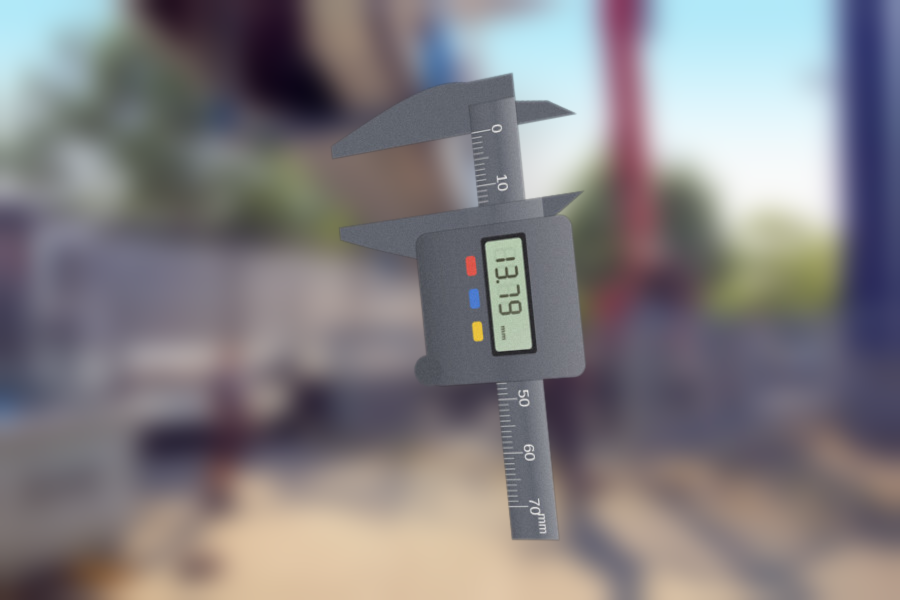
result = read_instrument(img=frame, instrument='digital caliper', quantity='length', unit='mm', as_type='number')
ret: 13.79 mm
